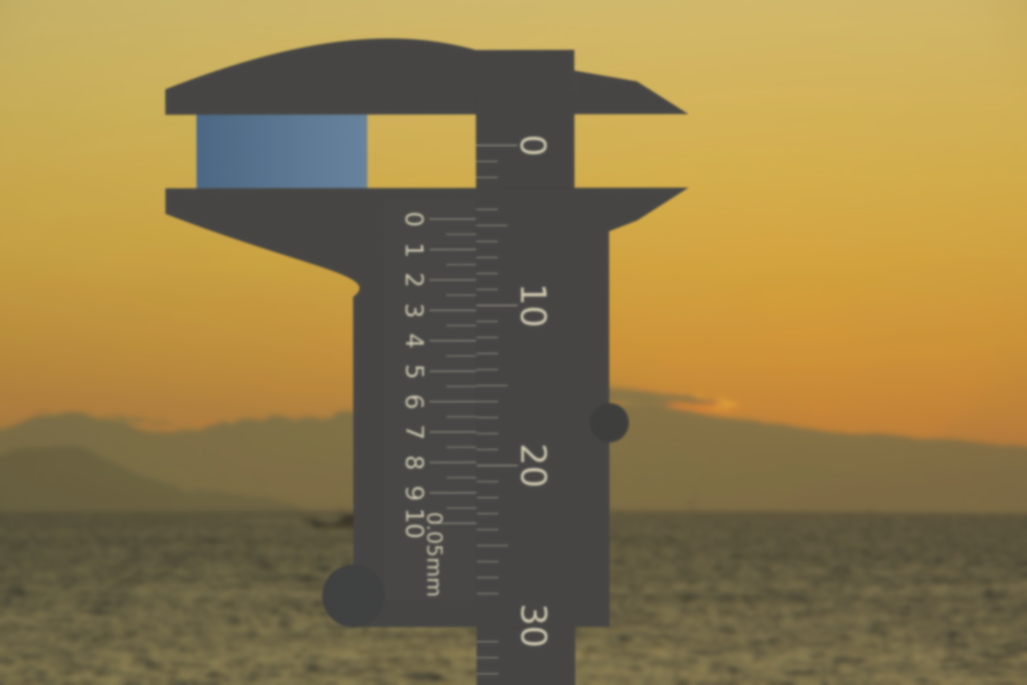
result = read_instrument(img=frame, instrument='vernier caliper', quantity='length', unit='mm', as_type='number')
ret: 4.6 mm
